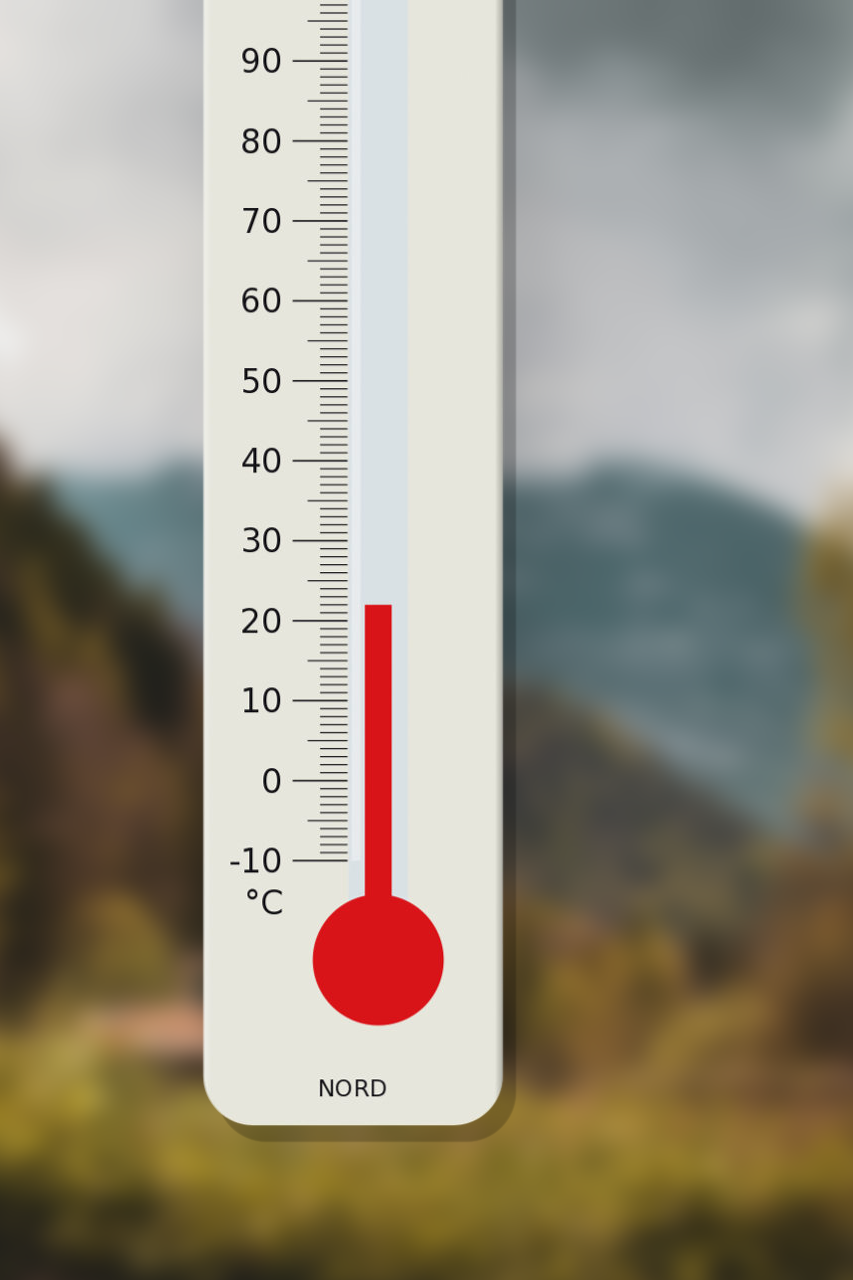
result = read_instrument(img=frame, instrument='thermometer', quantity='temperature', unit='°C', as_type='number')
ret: 22 °C
